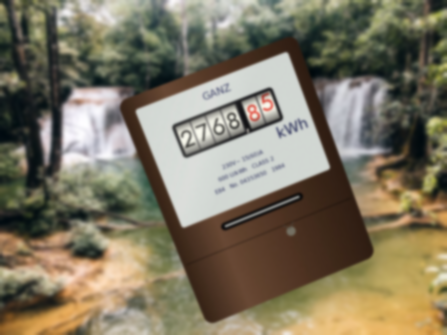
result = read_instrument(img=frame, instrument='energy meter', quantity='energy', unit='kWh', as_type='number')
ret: 2768.85 kWh
